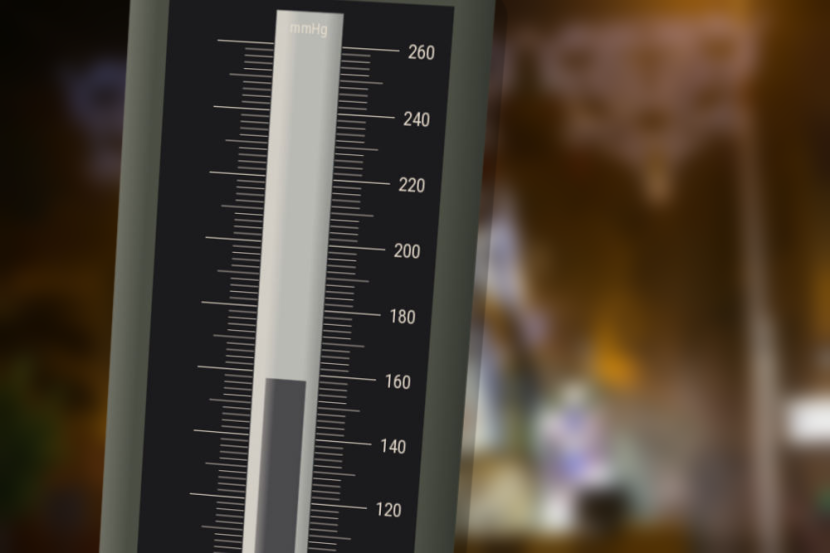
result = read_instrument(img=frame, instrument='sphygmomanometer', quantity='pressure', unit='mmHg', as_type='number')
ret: 158 mmHg
